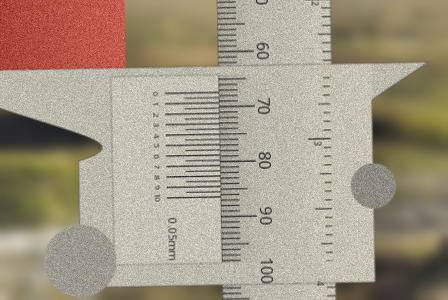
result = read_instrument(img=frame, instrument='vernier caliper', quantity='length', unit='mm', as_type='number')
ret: 67.4 mm
